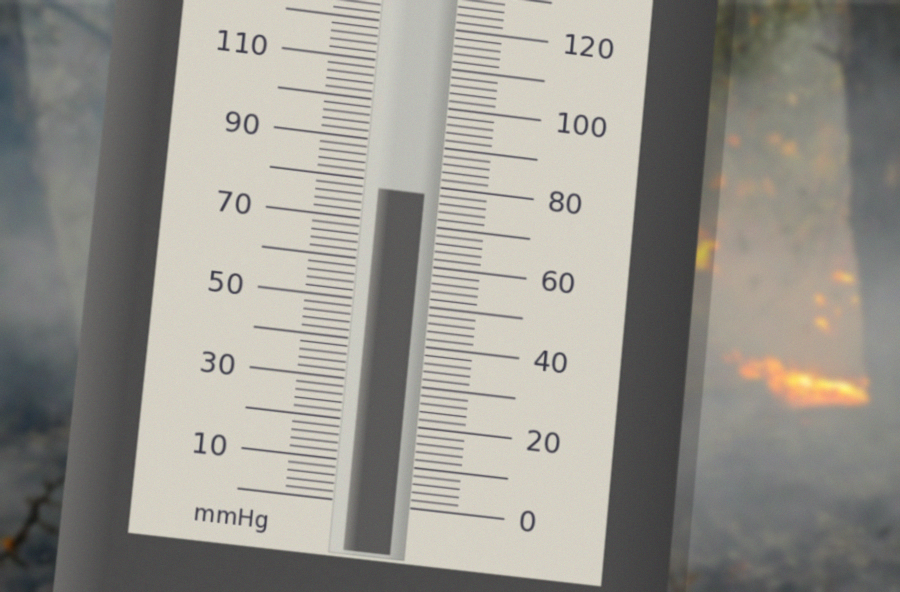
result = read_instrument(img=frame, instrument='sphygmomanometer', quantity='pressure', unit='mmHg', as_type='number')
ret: 78 mmHg
